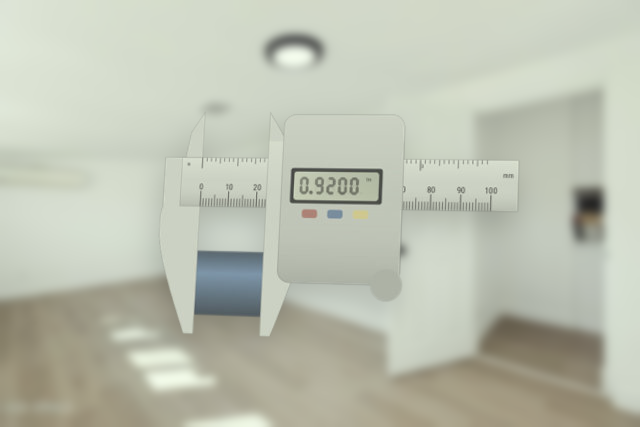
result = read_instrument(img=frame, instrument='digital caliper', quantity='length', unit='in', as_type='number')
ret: 0.9200 in
